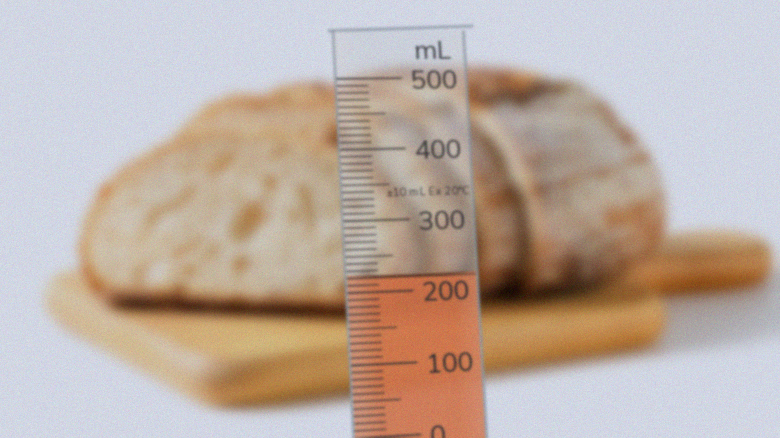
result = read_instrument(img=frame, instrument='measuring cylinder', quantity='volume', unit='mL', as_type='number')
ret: 220 mL
